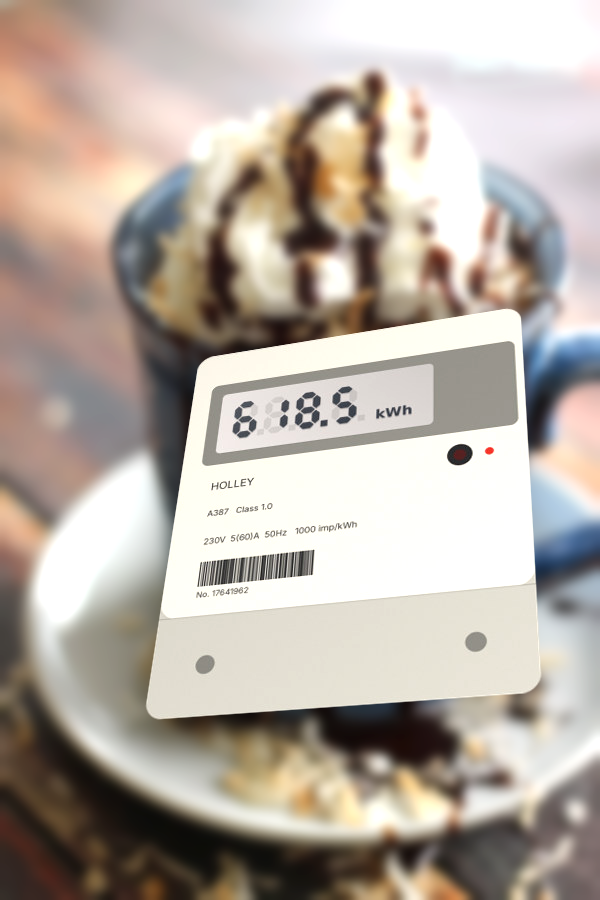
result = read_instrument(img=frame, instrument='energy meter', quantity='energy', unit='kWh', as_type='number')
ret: 618.5 kWh
